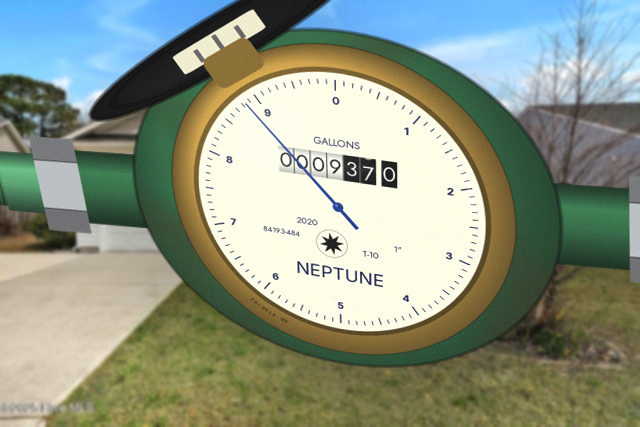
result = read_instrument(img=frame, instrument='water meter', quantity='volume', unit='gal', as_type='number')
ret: 9368.8 gal
